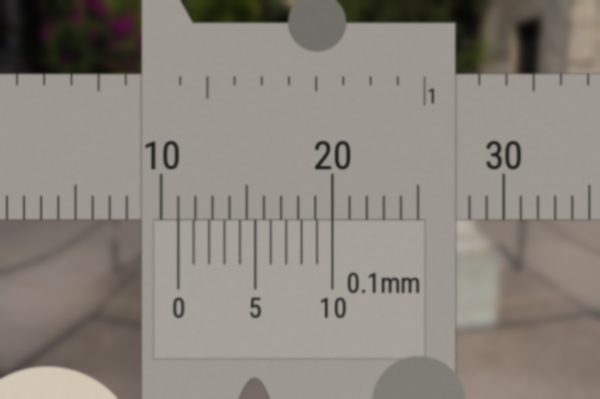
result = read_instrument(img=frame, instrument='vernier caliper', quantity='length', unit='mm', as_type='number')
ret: 11.0 mm
